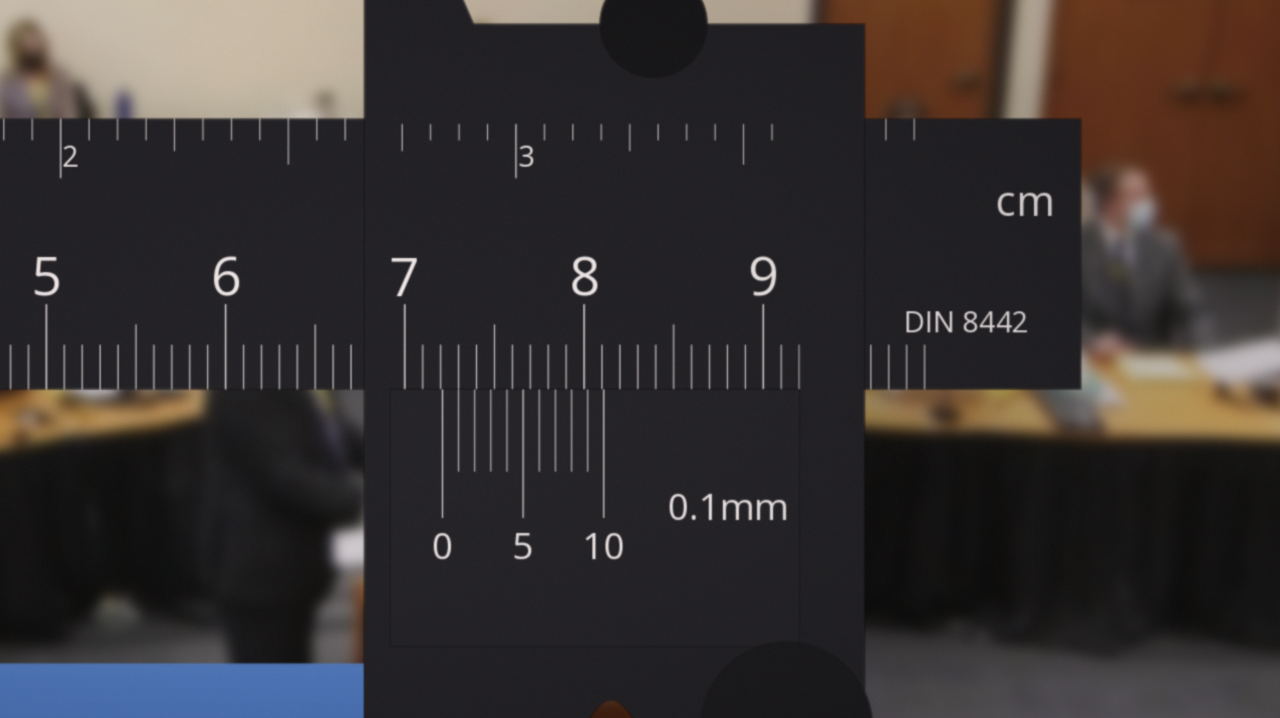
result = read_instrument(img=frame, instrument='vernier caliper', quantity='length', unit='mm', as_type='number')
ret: 72.1 mm
